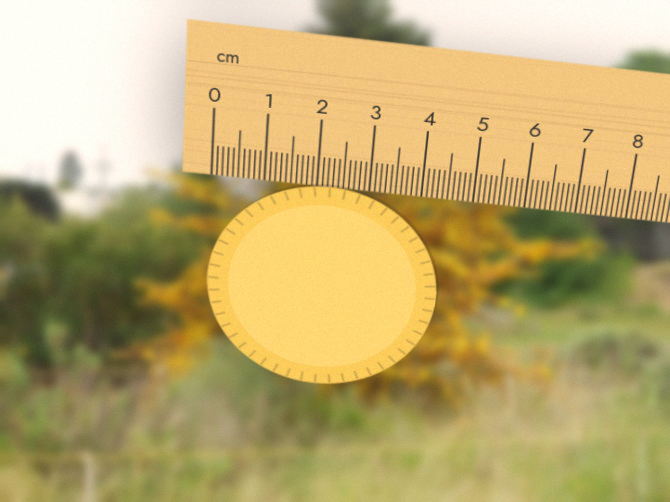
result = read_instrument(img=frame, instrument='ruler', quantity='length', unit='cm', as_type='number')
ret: 4.5 cm
